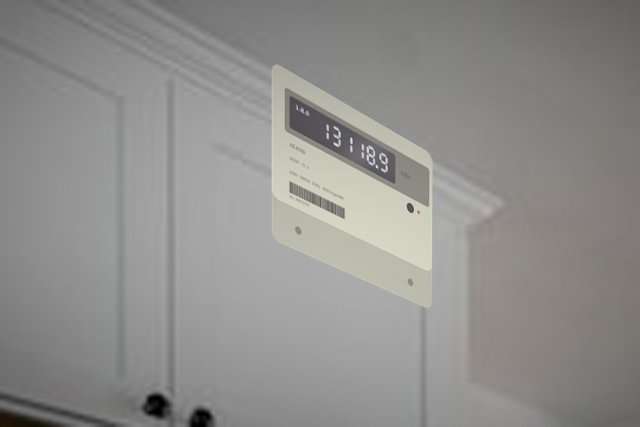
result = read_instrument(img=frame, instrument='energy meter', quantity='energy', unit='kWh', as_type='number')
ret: 13118.9 kWh
